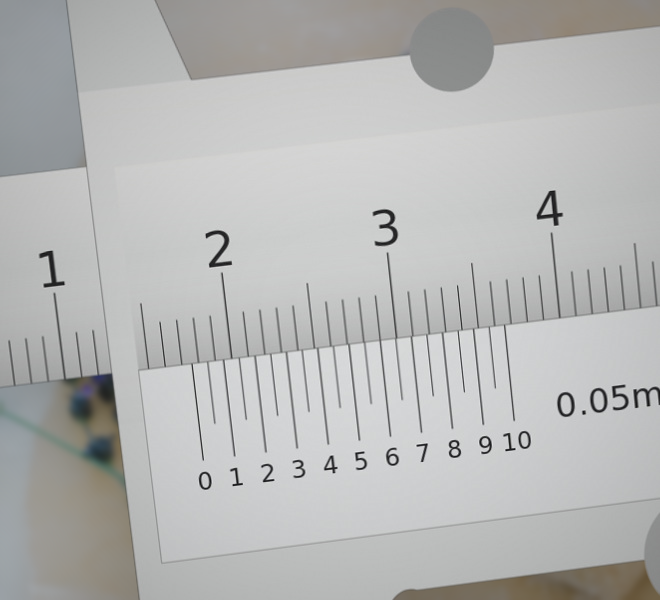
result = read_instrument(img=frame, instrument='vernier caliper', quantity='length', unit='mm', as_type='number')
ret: 17.6 mm
